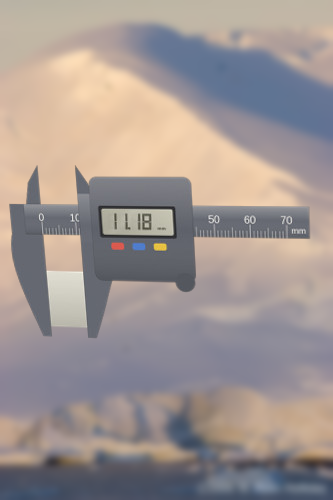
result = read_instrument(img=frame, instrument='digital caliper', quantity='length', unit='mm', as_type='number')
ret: 11.18 mm
